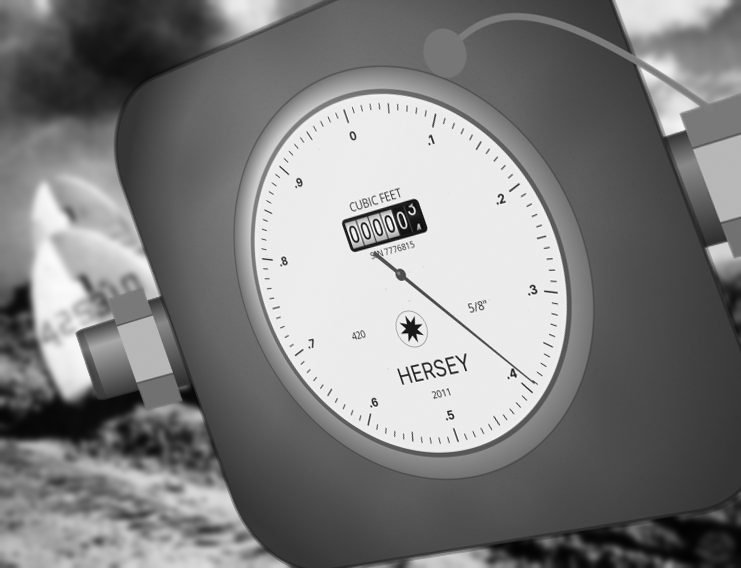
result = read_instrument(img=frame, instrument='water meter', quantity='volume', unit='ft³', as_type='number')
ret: 3.39 ft³
